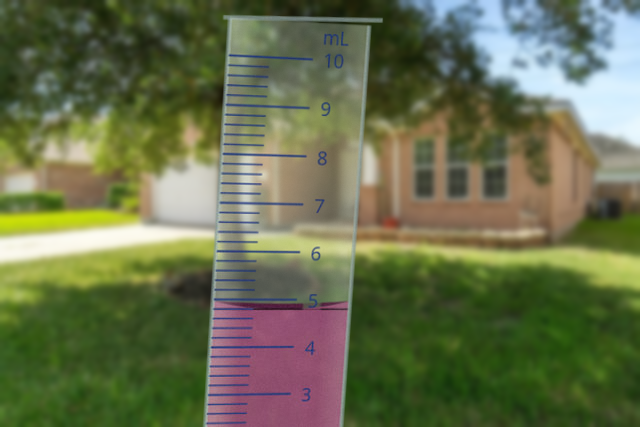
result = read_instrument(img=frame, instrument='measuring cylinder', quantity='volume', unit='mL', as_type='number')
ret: 4.8 mL
